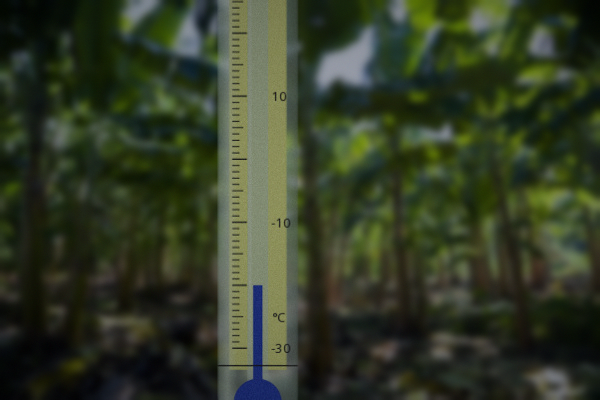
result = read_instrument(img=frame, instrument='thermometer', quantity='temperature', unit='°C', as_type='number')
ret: -20 °C
